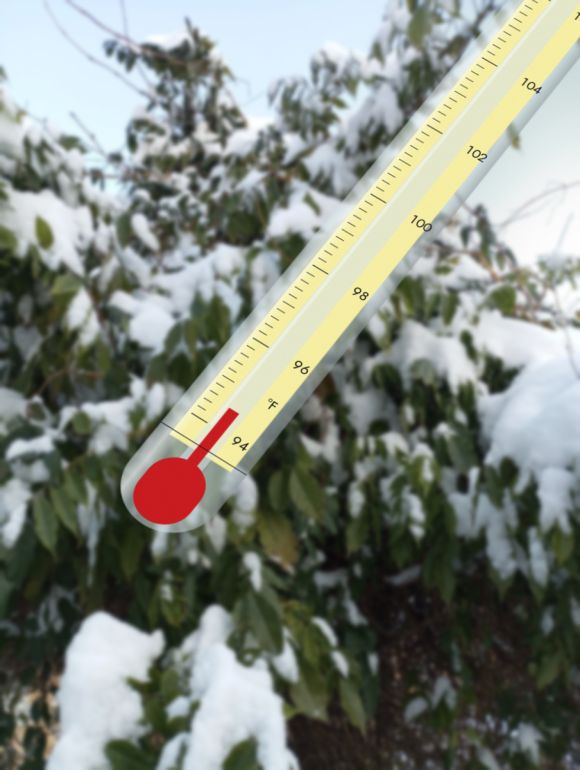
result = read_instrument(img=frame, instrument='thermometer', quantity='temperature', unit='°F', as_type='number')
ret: 94.5 °F
